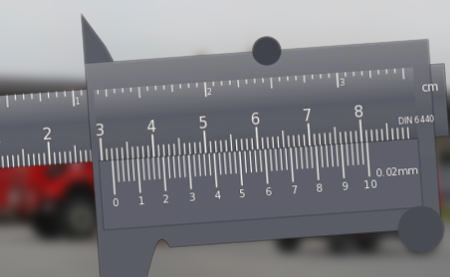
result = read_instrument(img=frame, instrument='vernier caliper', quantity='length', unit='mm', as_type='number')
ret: 32.0 mm
